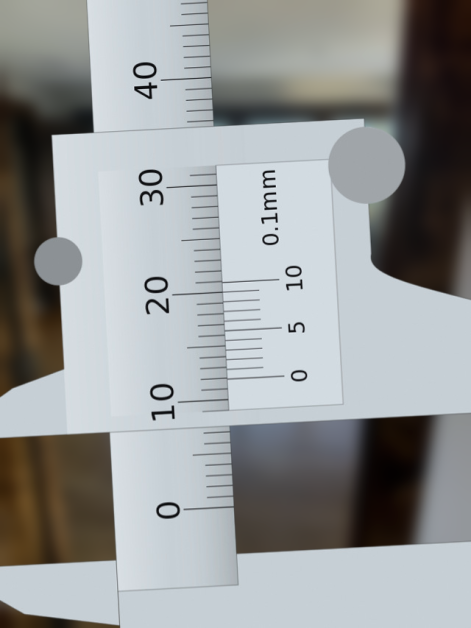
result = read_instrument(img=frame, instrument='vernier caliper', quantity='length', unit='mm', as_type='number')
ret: 11.9 mm
